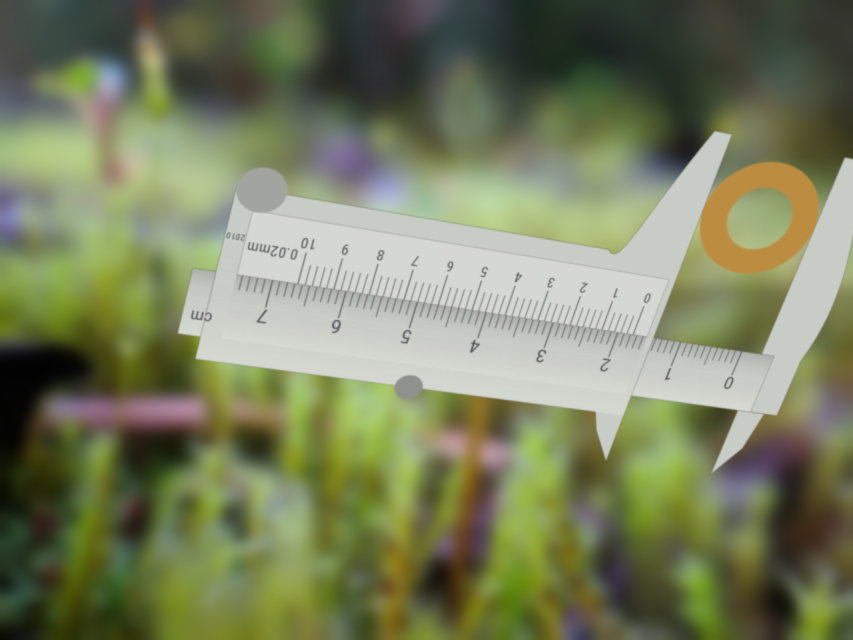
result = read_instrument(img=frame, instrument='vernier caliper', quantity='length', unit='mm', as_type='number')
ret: 17.6 mm
